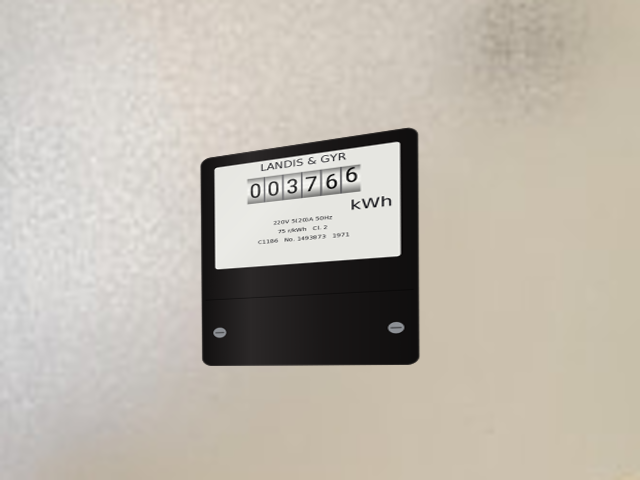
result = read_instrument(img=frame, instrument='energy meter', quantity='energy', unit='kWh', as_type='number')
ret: 3766 kWh
